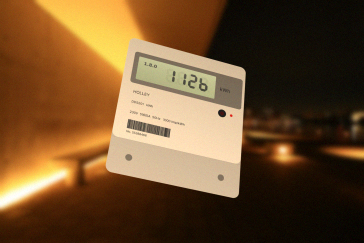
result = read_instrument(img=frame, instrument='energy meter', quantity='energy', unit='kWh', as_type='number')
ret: 1126 kWh
